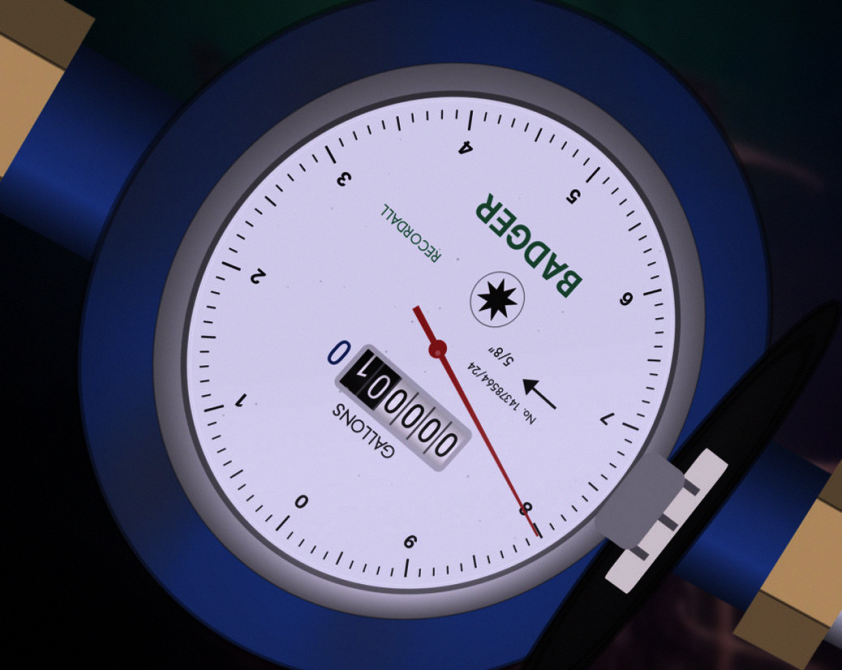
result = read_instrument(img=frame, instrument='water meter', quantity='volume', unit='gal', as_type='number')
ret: 8.0 gal
